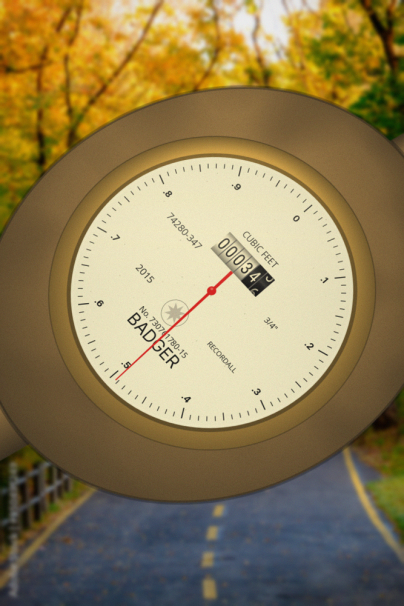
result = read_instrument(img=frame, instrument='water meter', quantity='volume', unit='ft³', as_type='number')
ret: 345.49 ft³
